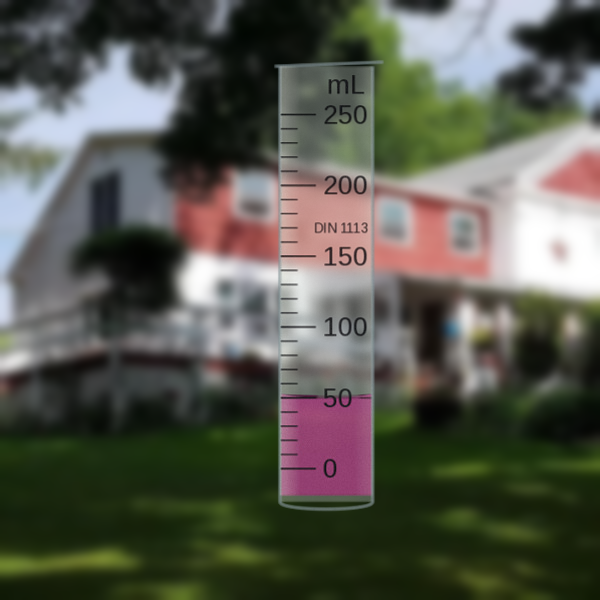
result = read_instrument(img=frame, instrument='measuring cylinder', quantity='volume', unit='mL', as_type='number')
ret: 50 mL
